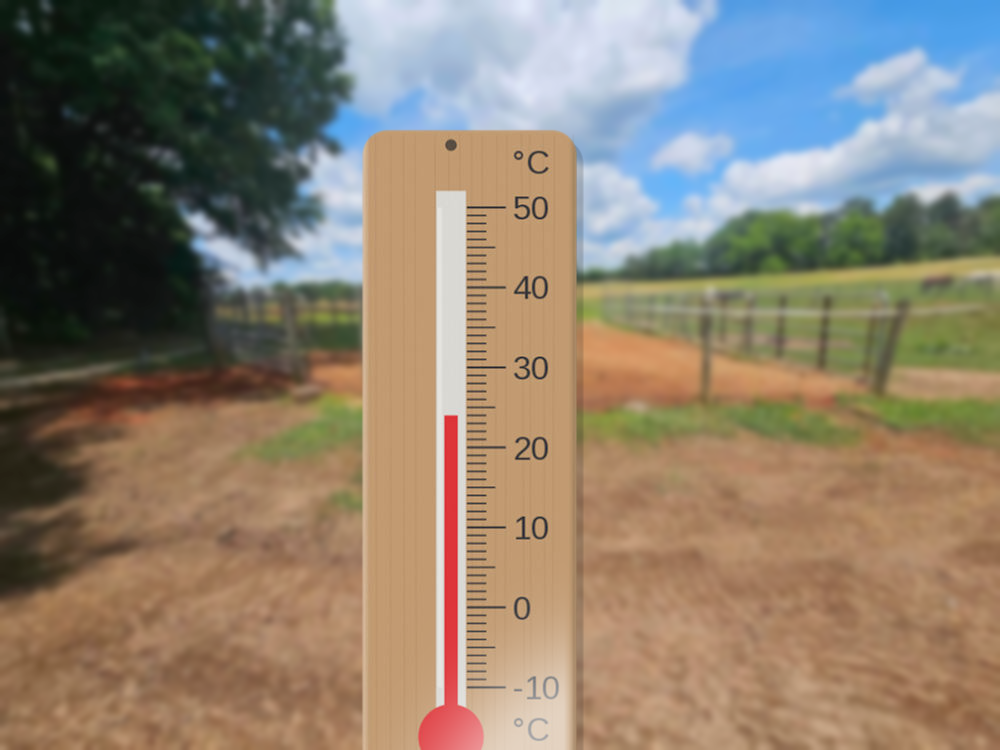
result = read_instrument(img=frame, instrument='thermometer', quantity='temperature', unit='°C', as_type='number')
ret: 24 °C
